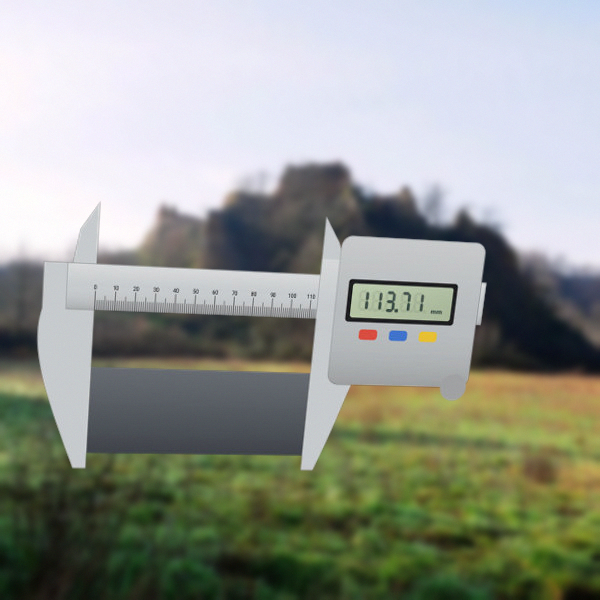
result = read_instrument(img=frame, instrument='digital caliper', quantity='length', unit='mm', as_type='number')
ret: 113.71 mm
